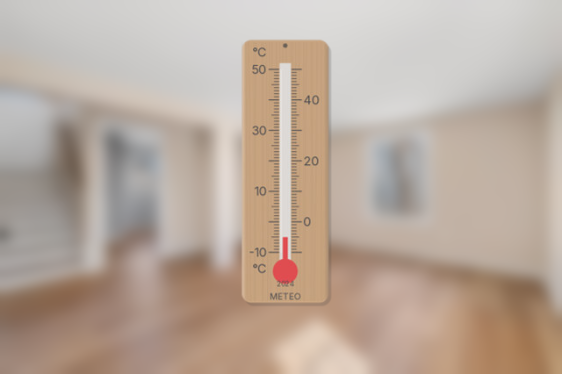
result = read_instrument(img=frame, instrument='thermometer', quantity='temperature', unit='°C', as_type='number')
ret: -5 °C
